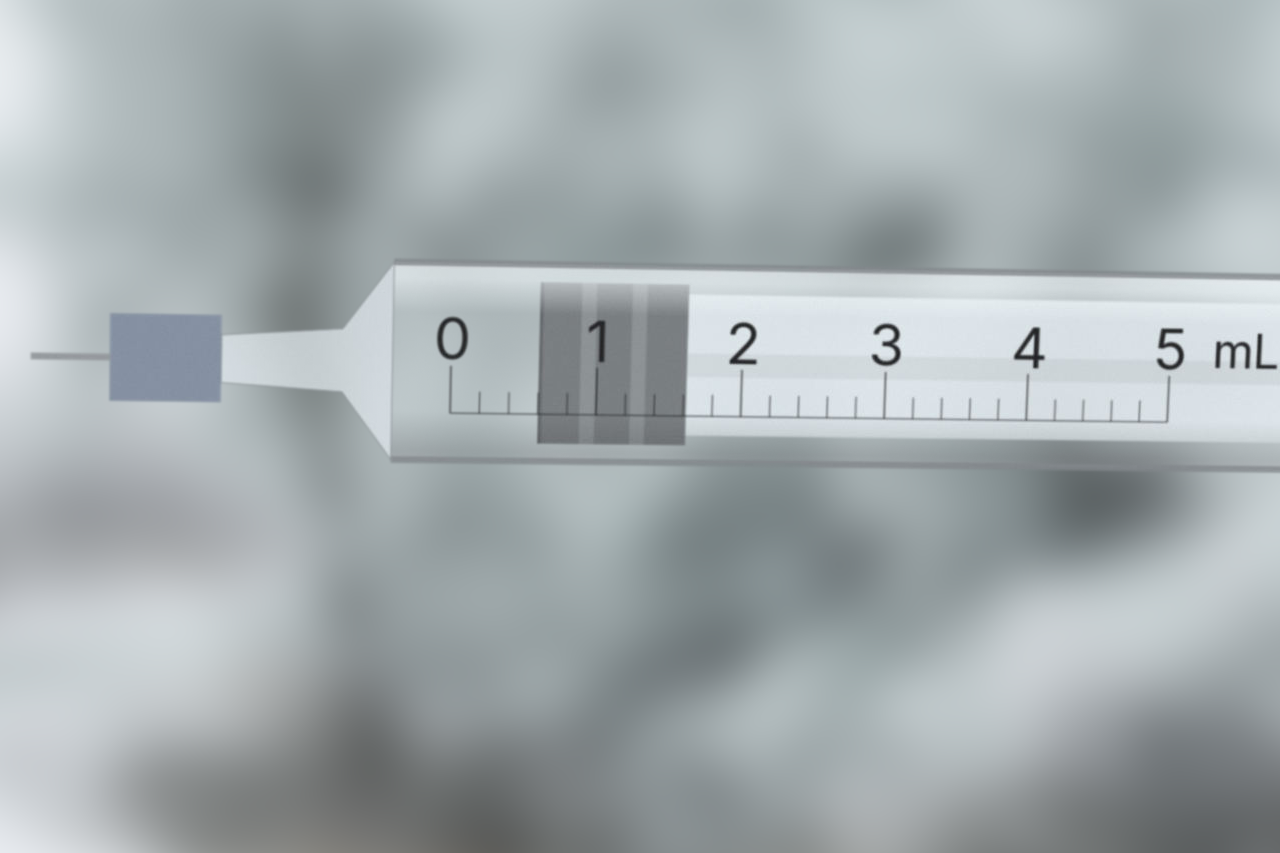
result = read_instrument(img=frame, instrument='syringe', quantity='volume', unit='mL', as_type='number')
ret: 0.6 mL
